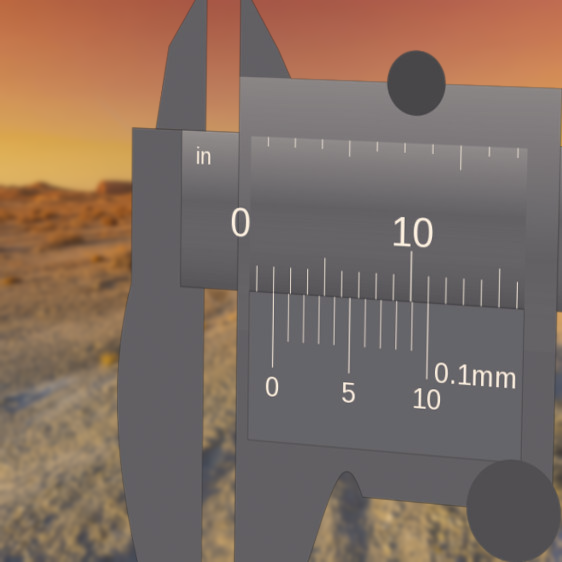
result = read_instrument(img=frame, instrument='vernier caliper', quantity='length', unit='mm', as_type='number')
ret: 2.0 mm
